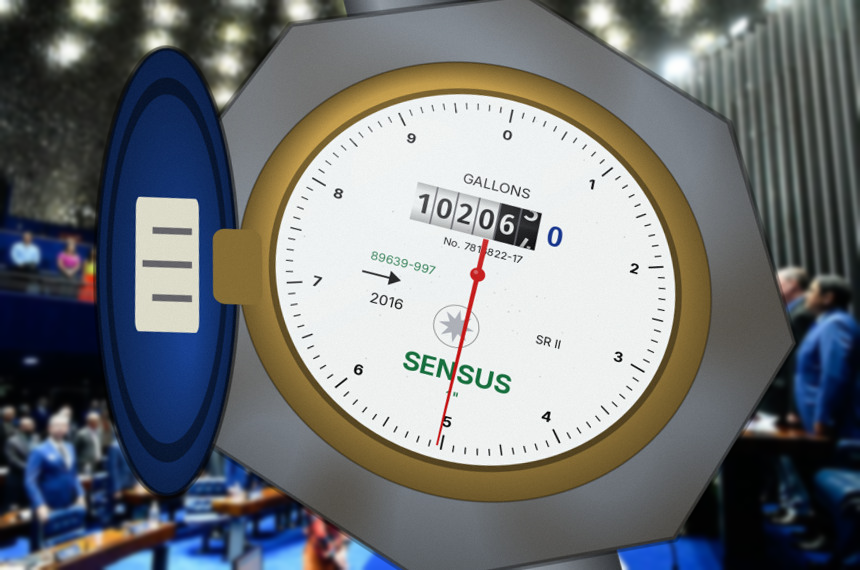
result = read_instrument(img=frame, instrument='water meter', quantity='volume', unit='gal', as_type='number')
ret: 1020635.0 gal
